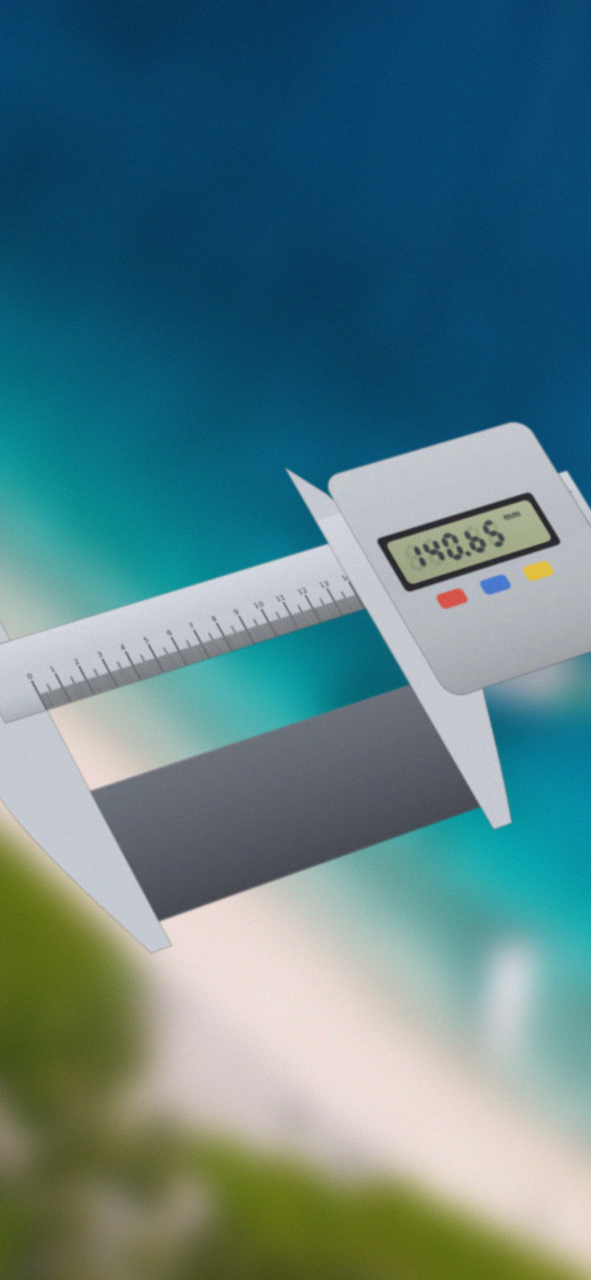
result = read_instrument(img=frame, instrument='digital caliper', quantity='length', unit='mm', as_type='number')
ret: 140.65 mm
